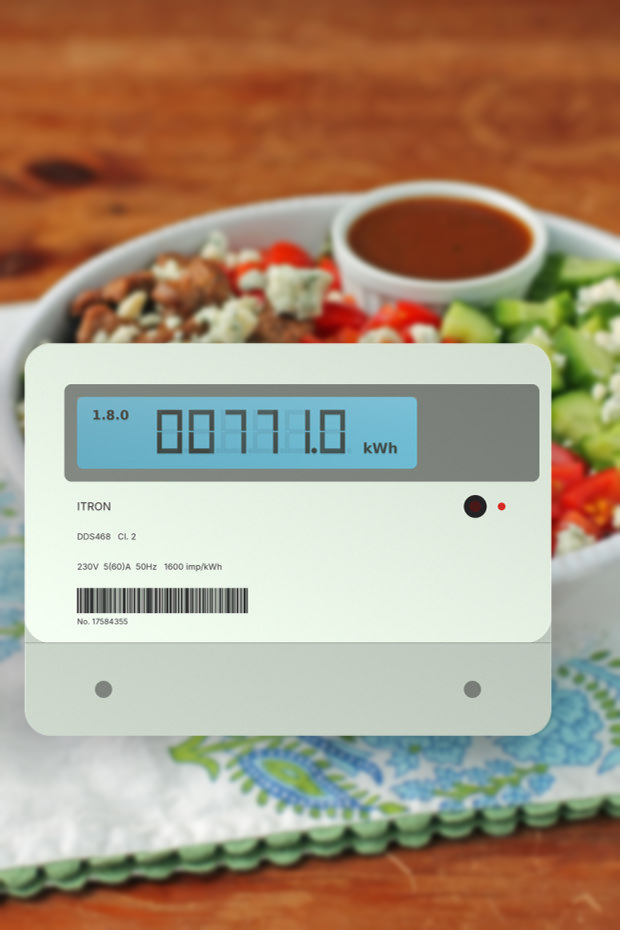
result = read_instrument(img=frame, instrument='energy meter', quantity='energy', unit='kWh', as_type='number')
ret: 771.0 kWh
